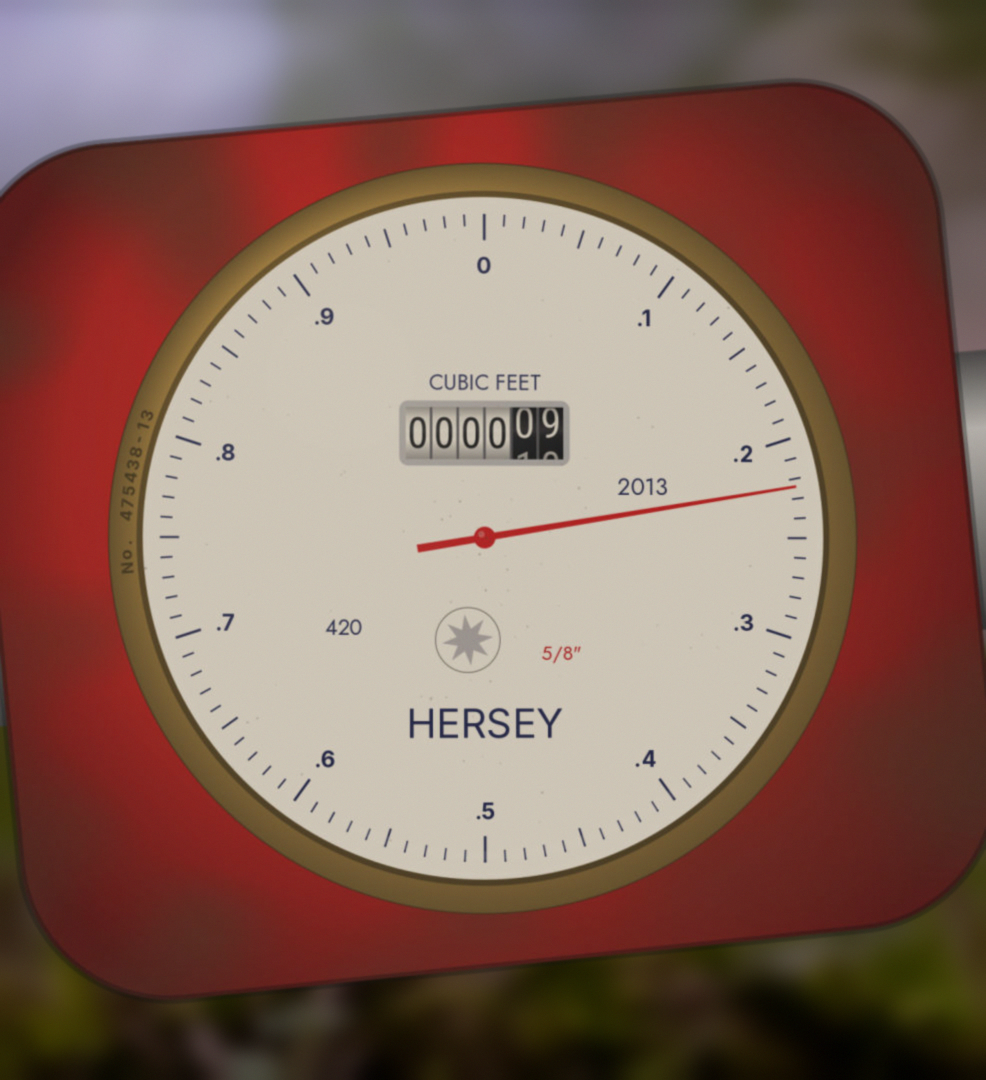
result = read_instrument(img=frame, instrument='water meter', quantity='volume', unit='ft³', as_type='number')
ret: 9.22 ft³
